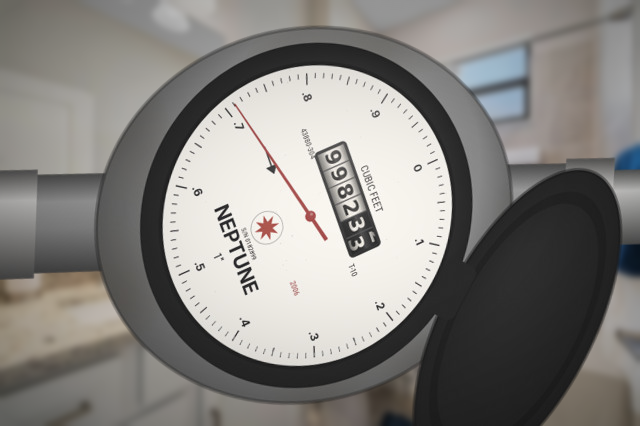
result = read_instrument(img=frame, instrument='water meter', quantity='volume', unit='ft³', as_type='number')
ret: 998232.71 ft³
